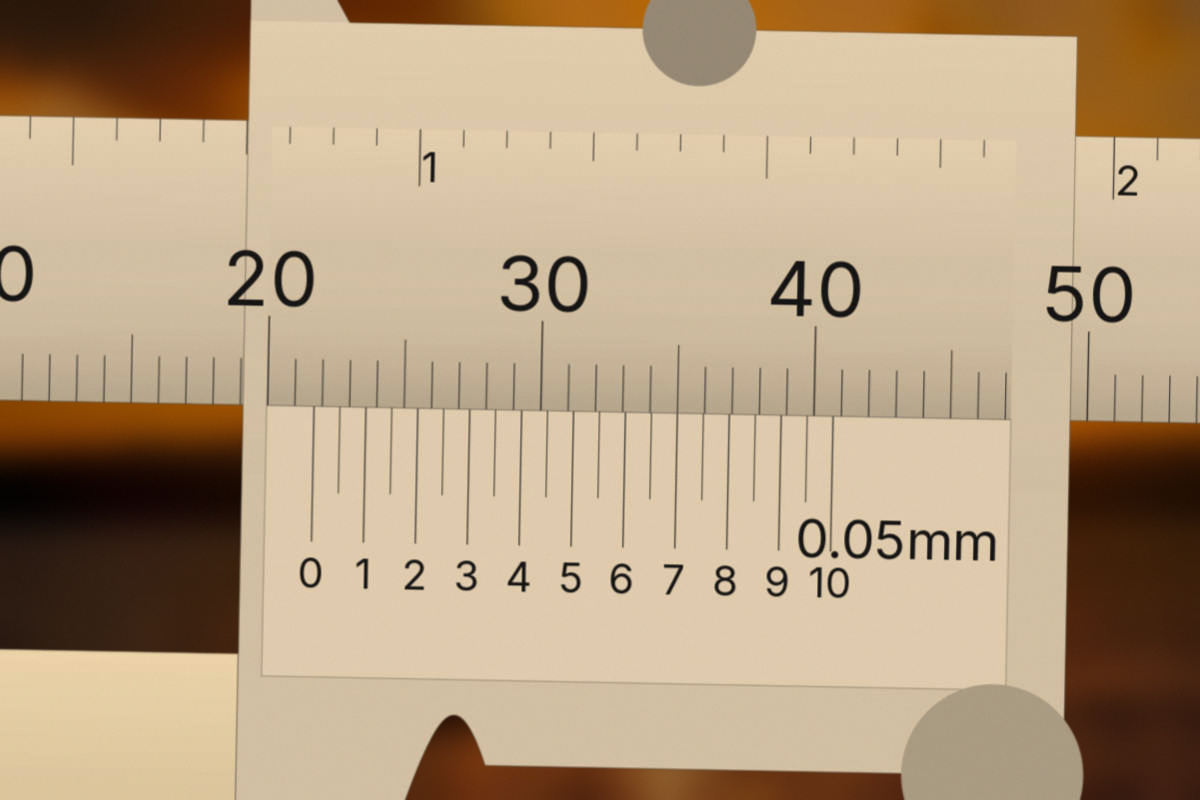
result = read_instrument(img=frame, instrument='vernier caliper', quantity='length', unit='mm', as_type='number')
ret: 21.70 mm
